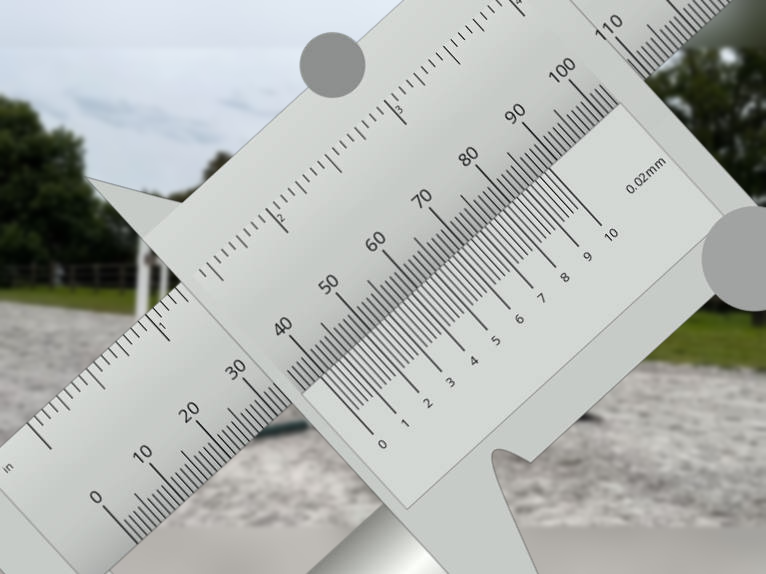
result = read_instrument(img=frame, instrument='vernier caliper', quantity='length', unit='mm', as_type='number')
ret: 39.2 mm
